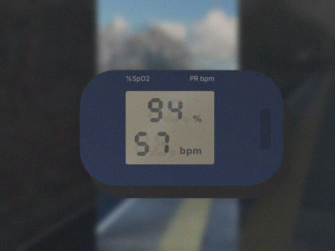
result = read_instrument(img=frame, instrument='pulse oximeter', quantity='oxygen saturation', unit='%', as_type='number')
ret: 94 %
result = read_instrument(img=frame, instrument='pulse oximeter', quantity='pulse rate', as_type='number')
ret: 57 bpm
